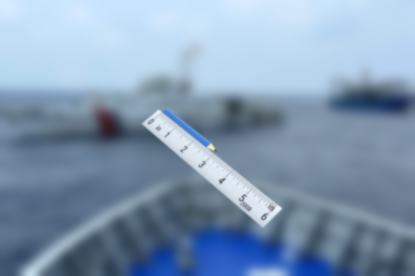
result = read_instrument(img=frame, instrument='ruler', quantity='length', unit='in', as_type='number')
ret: 3 in
